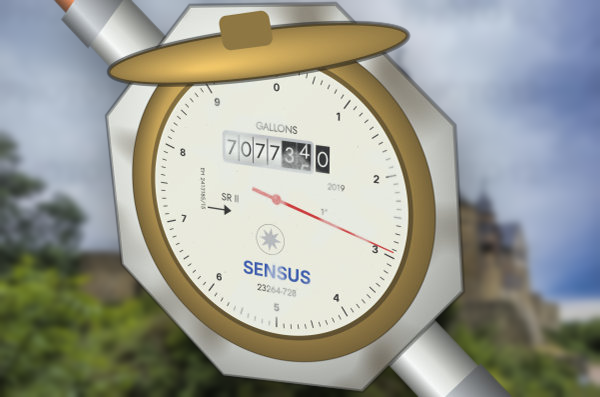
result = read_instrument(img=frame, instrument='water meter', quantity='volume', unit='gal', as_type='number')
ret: 7077342.9 gal
